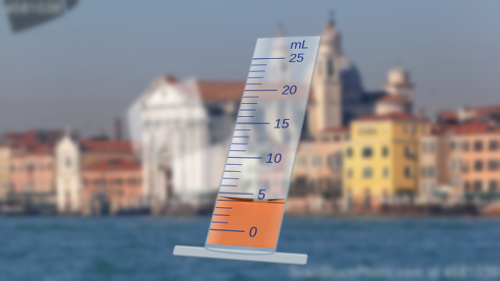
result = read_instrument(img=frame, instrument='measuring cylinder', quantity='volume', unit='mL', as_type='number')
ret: 4 mL
